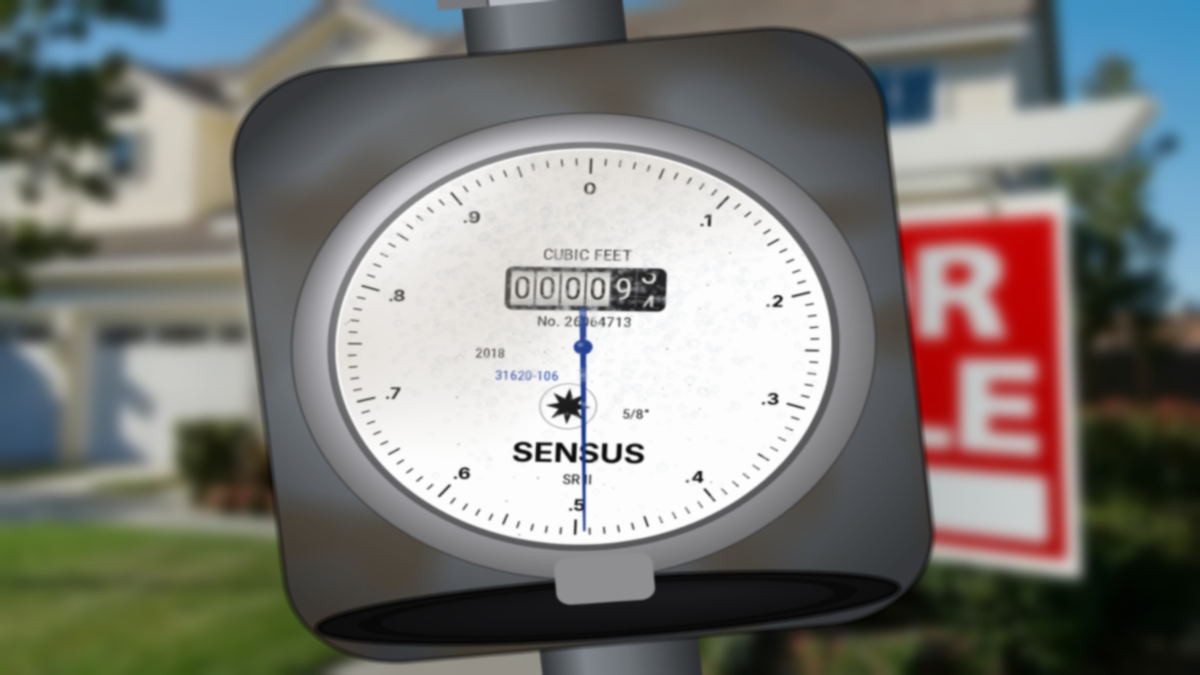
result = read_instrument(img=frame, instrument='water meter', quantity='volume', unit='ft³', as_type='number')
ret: 93.49 ft³
